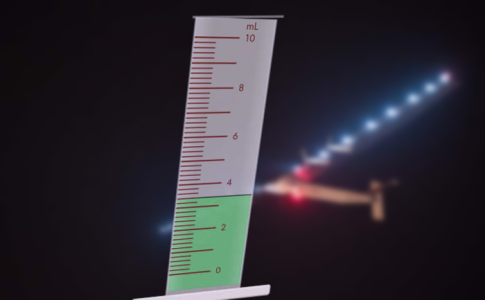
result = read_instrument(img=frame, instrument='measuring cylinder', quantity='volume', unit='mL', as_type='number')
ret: 3.4 mL
